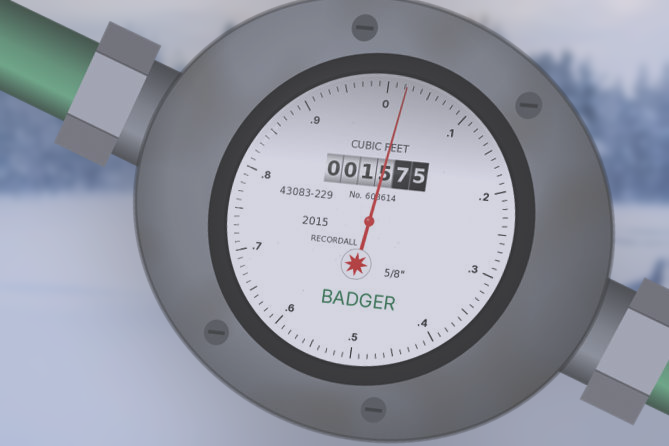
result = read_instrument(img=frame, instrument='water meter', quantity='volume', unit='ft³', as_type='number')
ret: 1575.02 ft³
